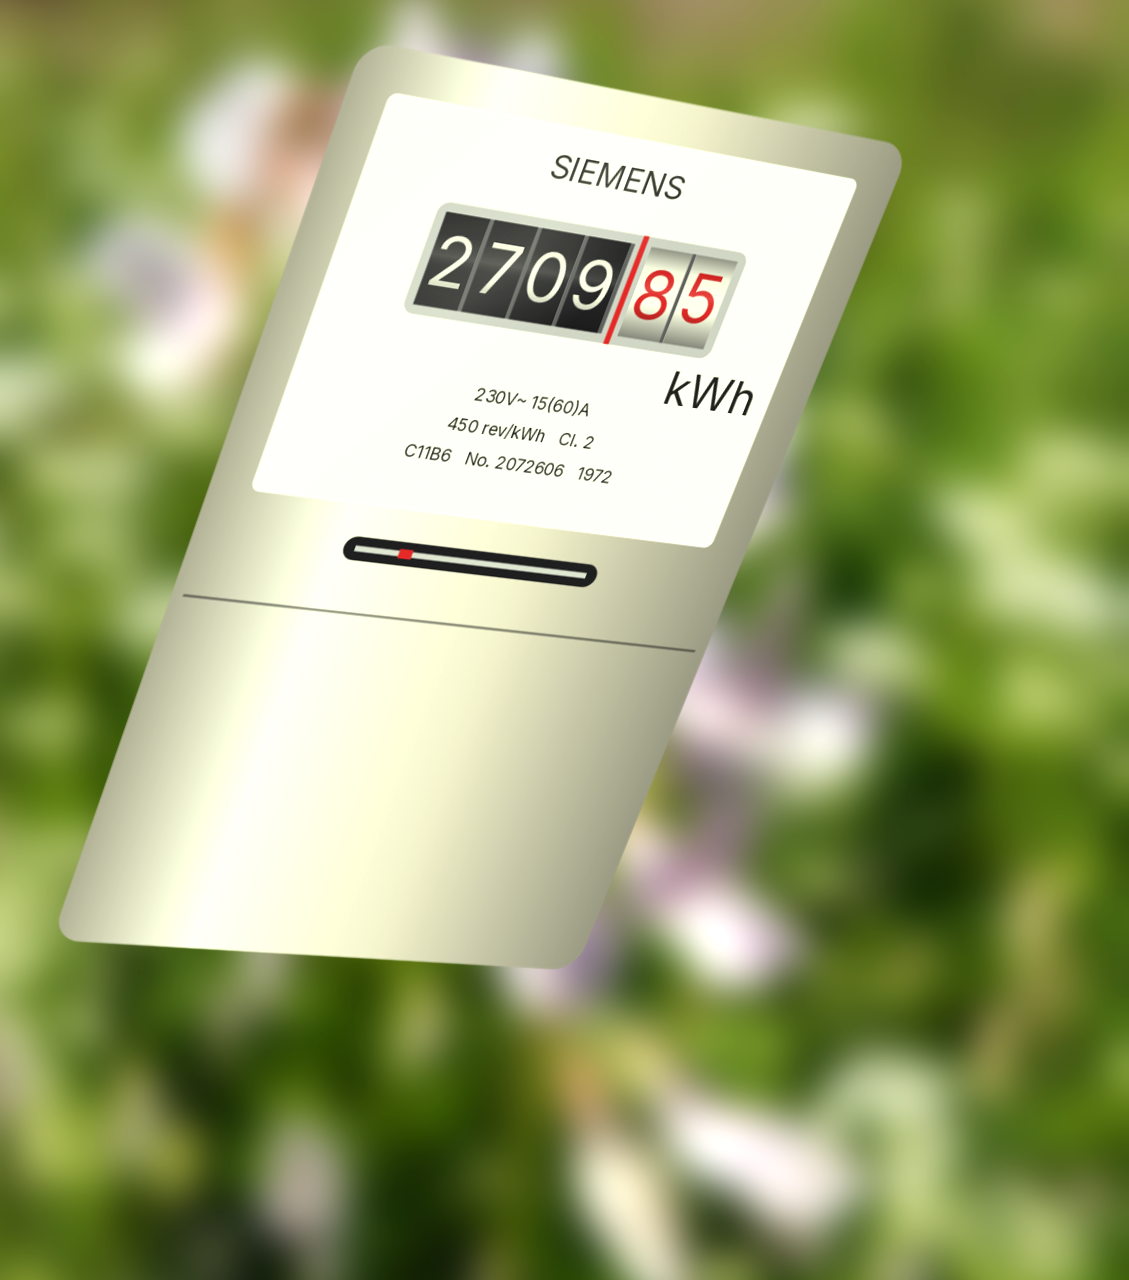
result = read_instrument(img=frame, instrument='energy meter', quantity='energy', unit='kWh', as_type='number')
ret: 2709.85 kWh
